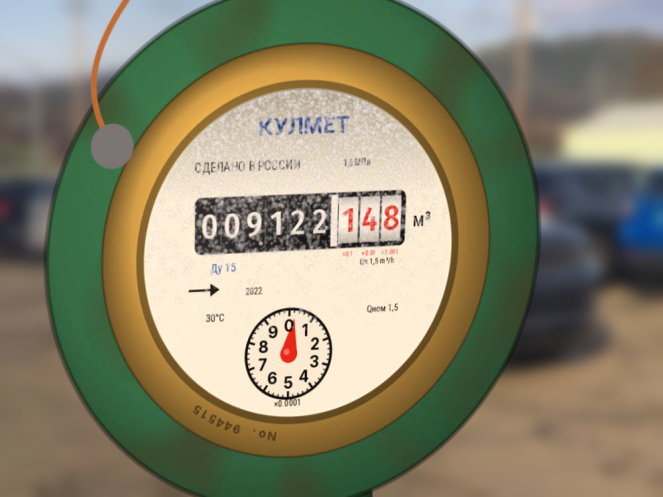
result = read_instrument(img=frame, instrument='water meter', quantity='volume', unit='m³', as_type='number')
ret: 9122.1480 m³
